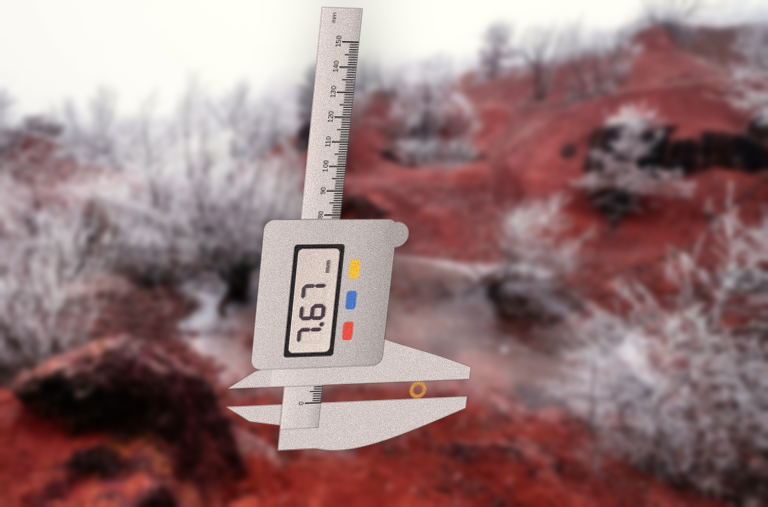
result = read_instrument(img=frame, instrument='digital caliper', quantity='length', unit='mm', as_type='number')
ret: 7.67 mm
